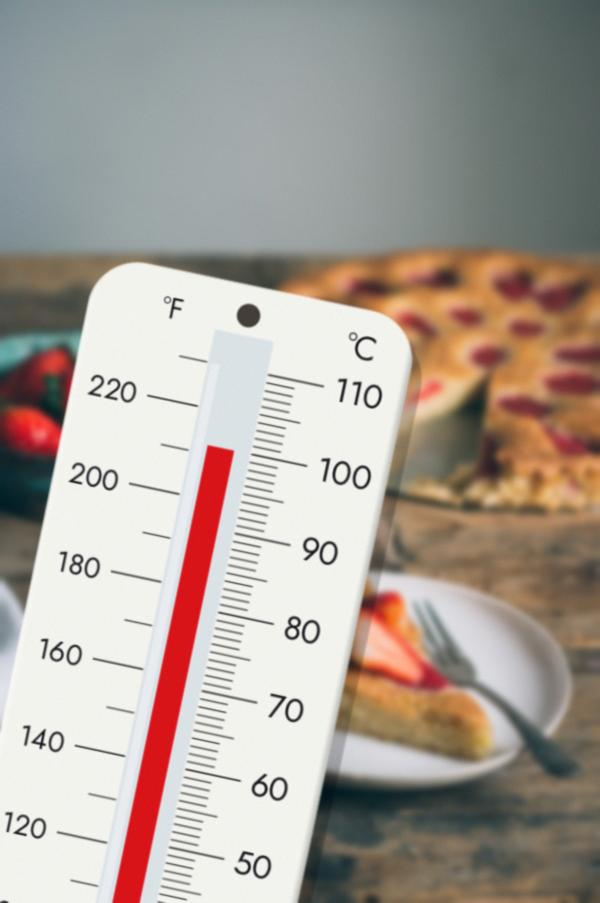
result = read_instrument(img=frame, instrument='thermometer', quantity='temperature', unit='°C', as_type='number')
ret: 100 °C
